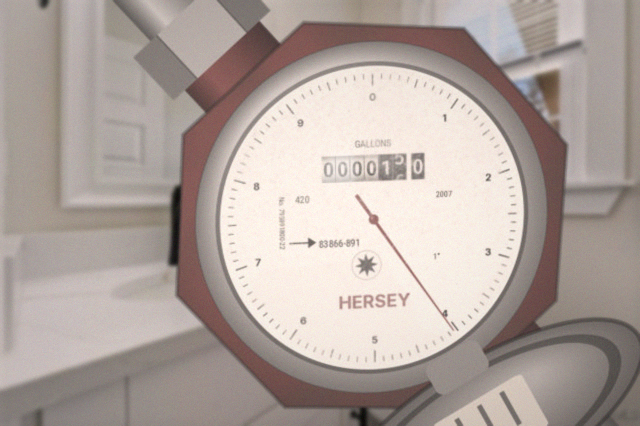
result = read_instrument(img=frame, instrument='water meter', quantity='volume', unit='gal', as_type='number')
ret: 154.0 gal
